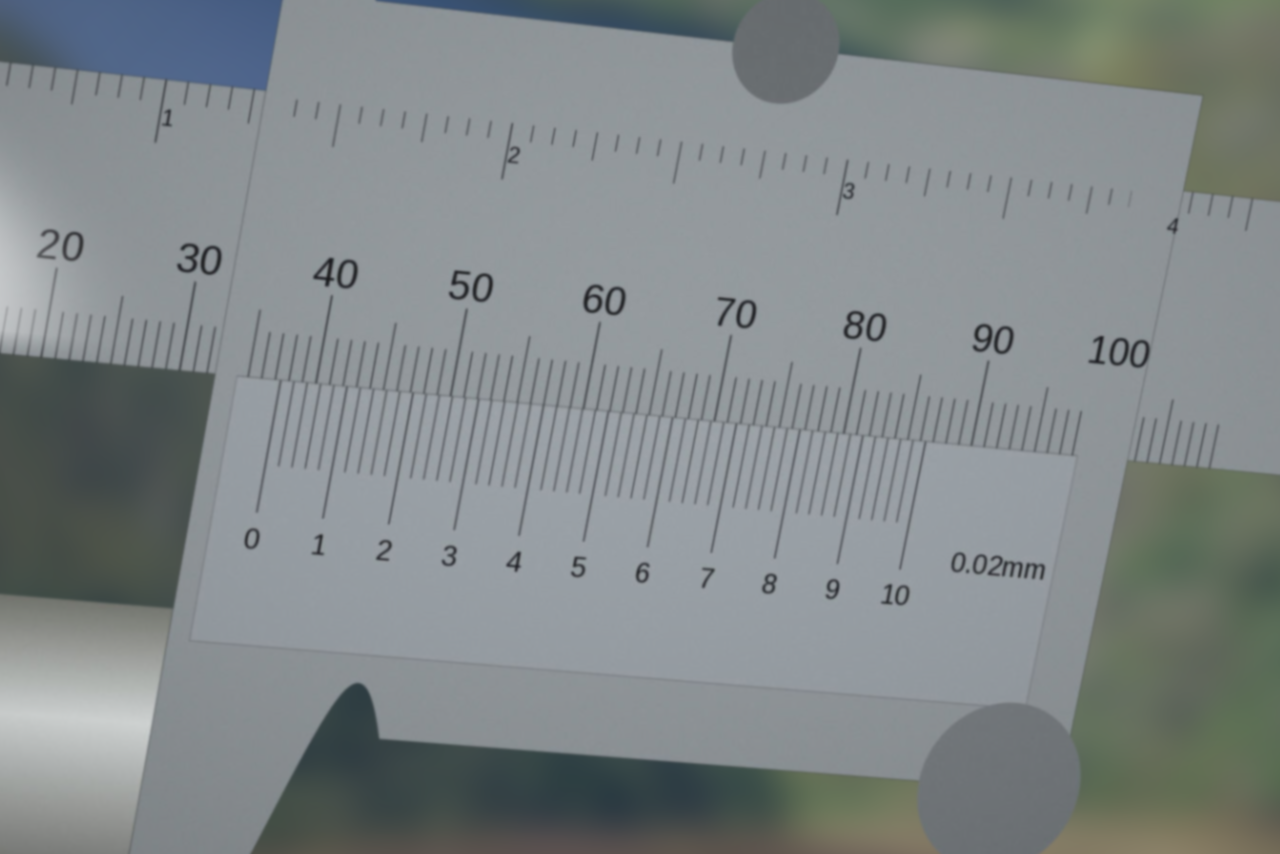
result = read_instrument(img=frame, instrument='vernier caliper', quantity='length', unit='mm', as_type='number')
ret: 37.4 mm
